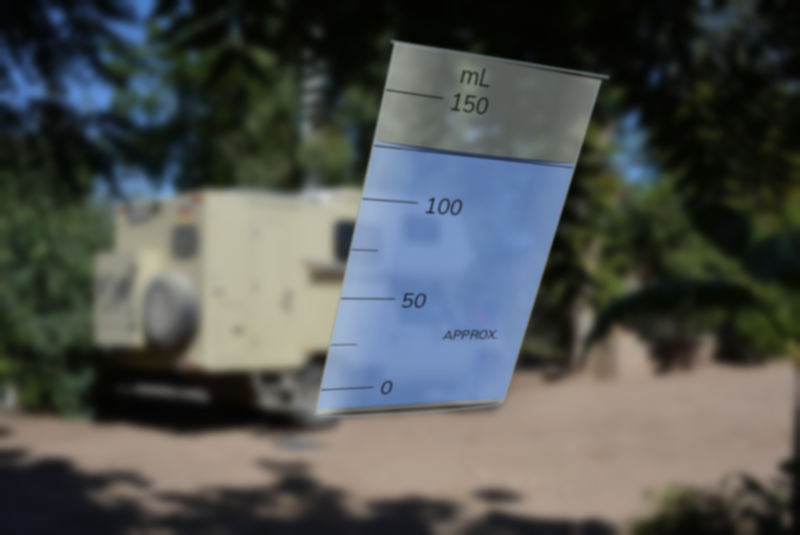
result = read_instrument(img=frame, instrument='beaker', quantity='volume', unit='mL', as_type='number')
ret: 125 mL
